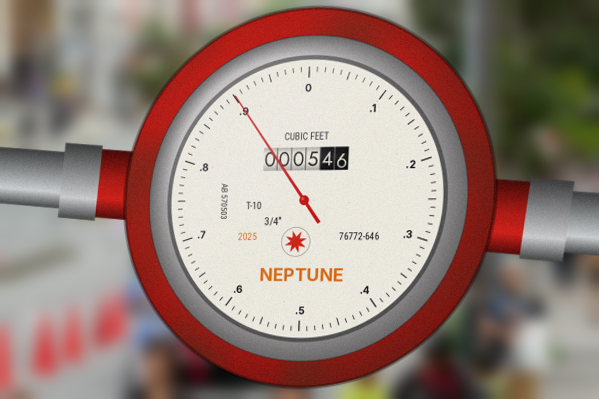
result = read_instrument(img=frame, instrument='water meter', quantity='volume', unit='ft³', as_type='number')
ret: 545.90 ft³
